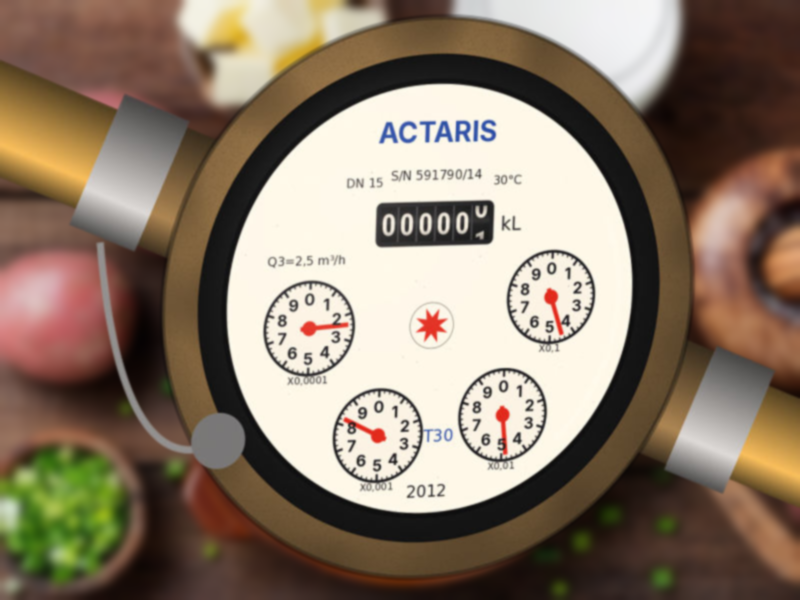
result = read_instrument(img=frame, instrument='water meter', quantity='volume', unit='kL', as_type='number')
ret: 0.4482 kL
